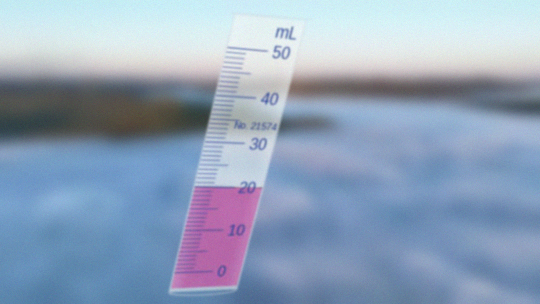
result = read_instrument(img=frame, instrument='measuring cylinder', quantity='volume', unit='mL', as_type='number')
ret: 20 mL
